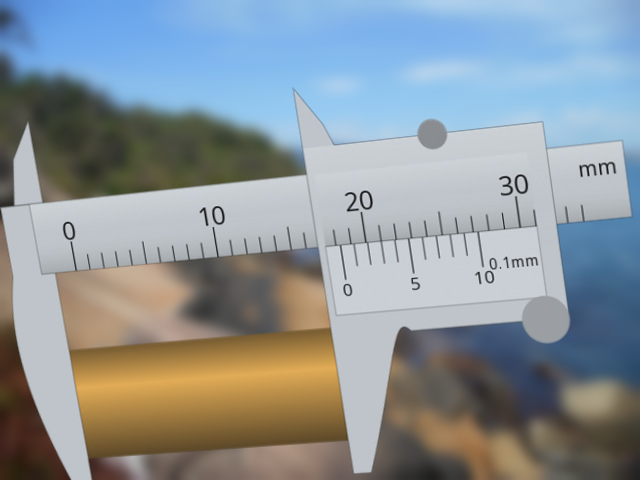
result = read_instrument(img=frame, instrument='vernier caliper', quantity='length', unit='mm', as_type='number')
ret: 18.3 mm
